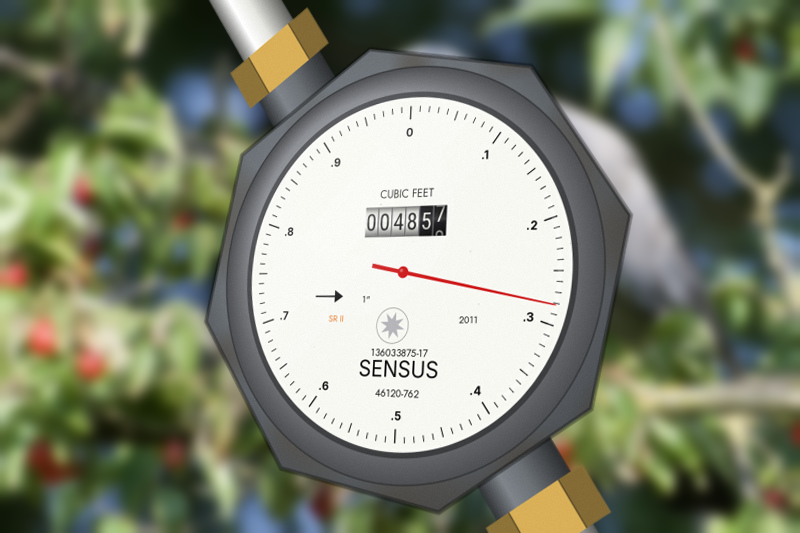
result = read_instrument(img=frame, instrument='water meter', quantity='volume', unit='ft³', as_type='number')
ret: 4857.28 ft³
